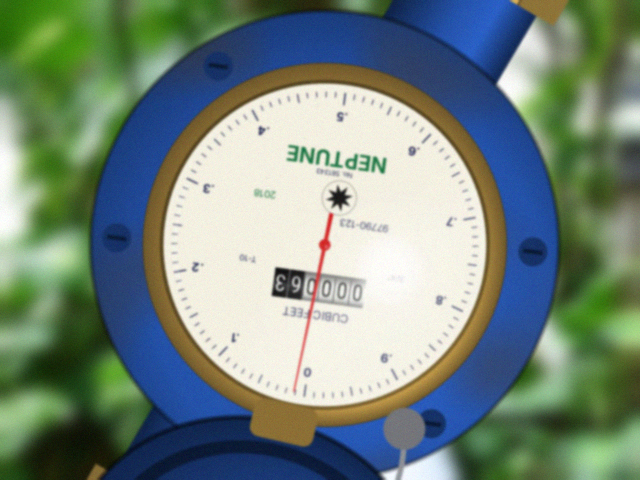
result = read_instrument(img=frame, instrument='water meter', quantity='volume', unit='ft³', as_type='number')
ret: 63.01 ft³
